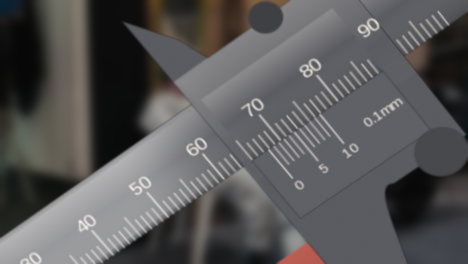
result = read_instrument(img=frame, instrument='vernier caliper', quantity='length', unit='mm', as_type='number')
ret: 67.8 mm
